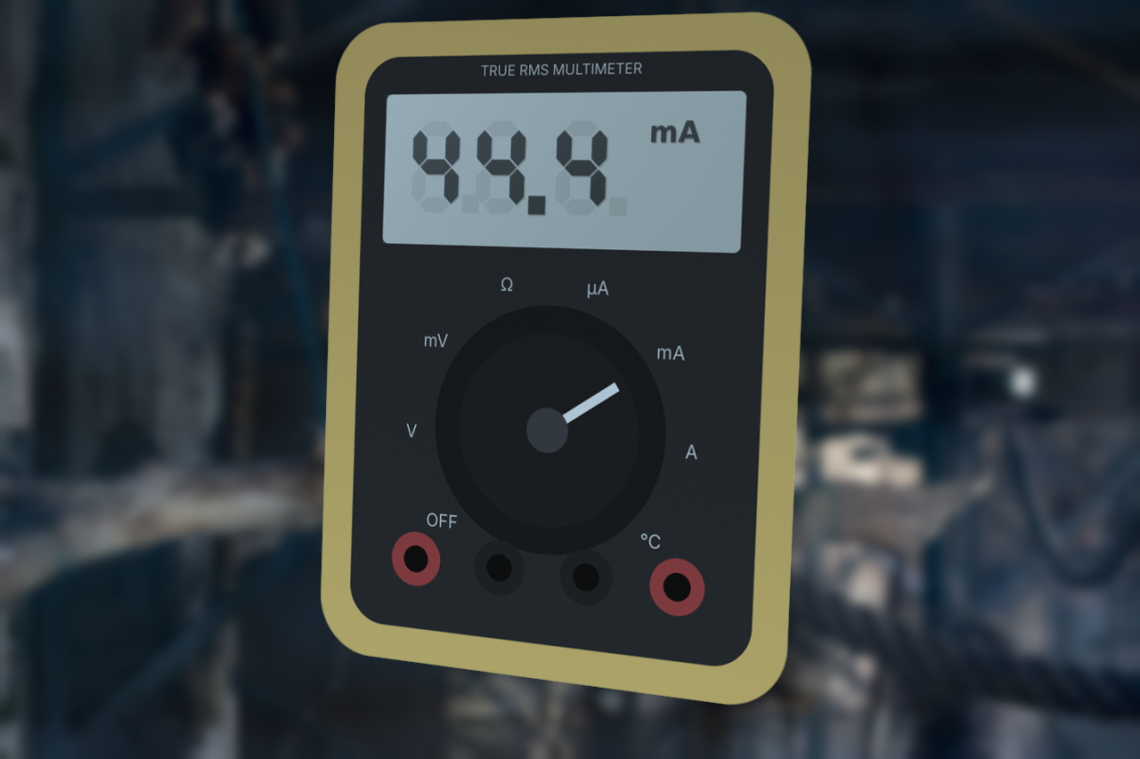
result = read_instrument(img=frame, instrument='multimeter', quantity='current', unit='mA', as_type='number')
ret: 44.4 mA
